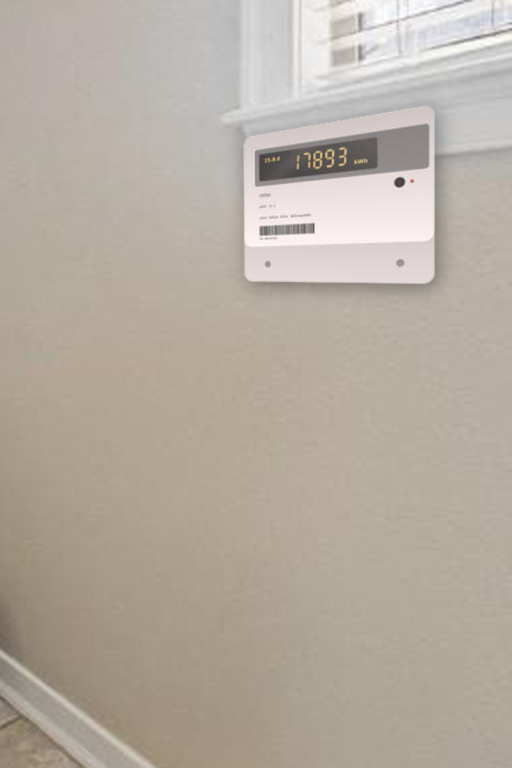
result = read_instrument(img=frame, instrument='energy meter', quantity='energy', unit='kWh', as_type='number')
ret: 17893 kWh
